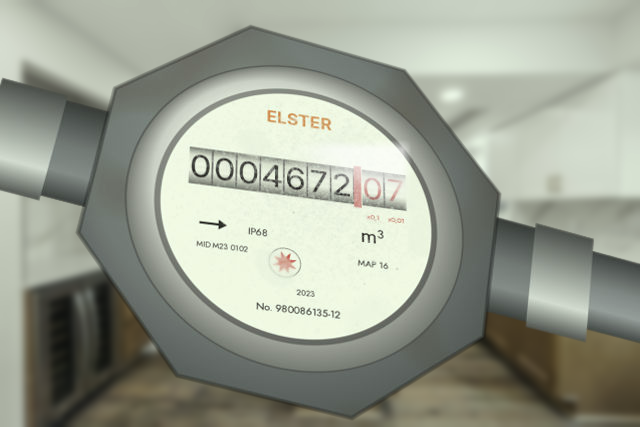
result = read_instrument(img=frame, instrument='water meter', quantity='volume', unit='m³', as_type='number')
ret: 4672.07 m³
